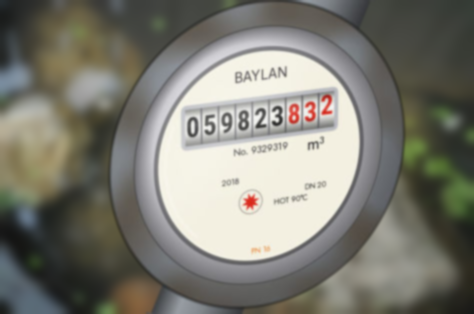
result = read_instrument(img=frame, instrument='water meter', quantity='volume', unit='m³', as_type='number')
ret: 59823.832 m³
